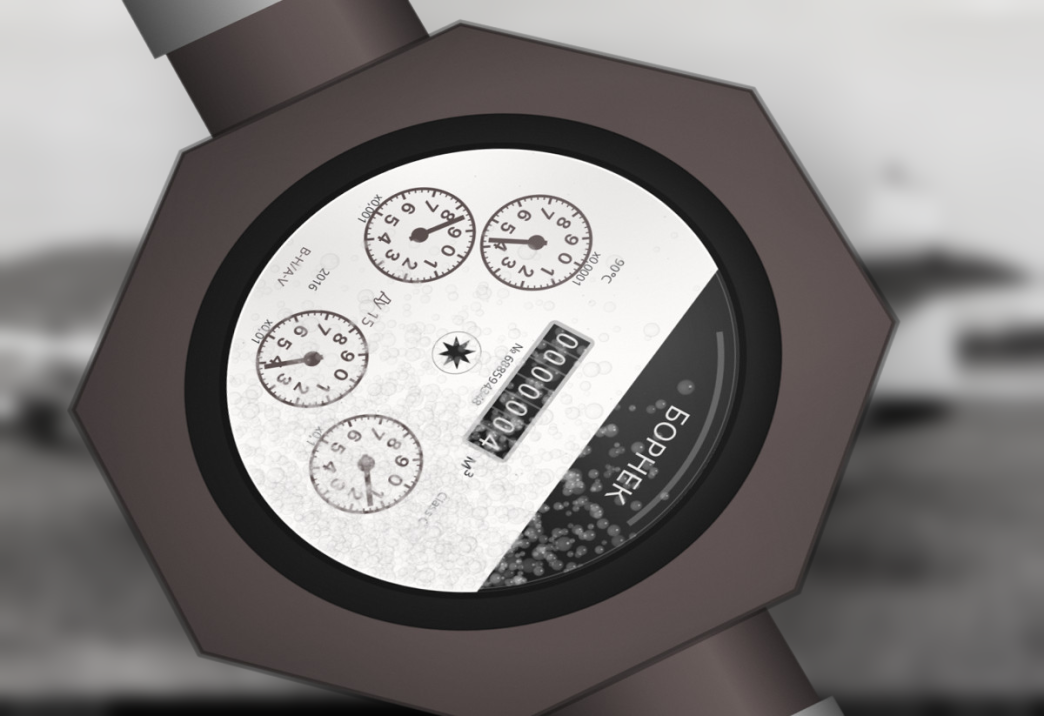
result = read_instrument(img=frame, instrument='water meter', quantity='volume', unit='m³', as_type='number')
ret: 4.1384 m³
